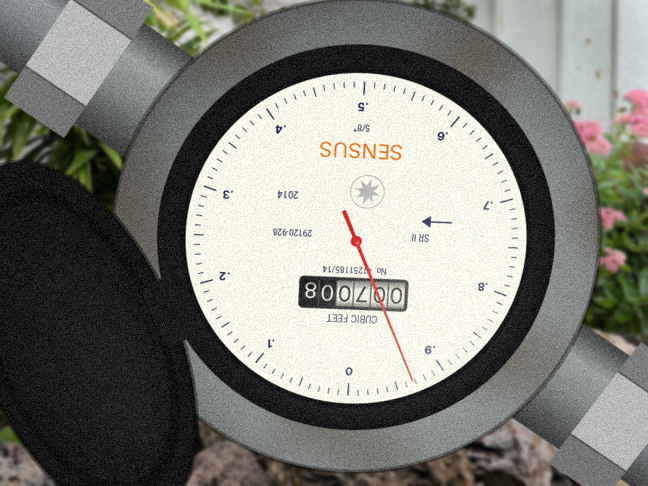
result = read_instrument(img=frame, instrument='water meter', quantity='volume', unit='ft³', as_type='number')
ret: 7007.93 ft³
